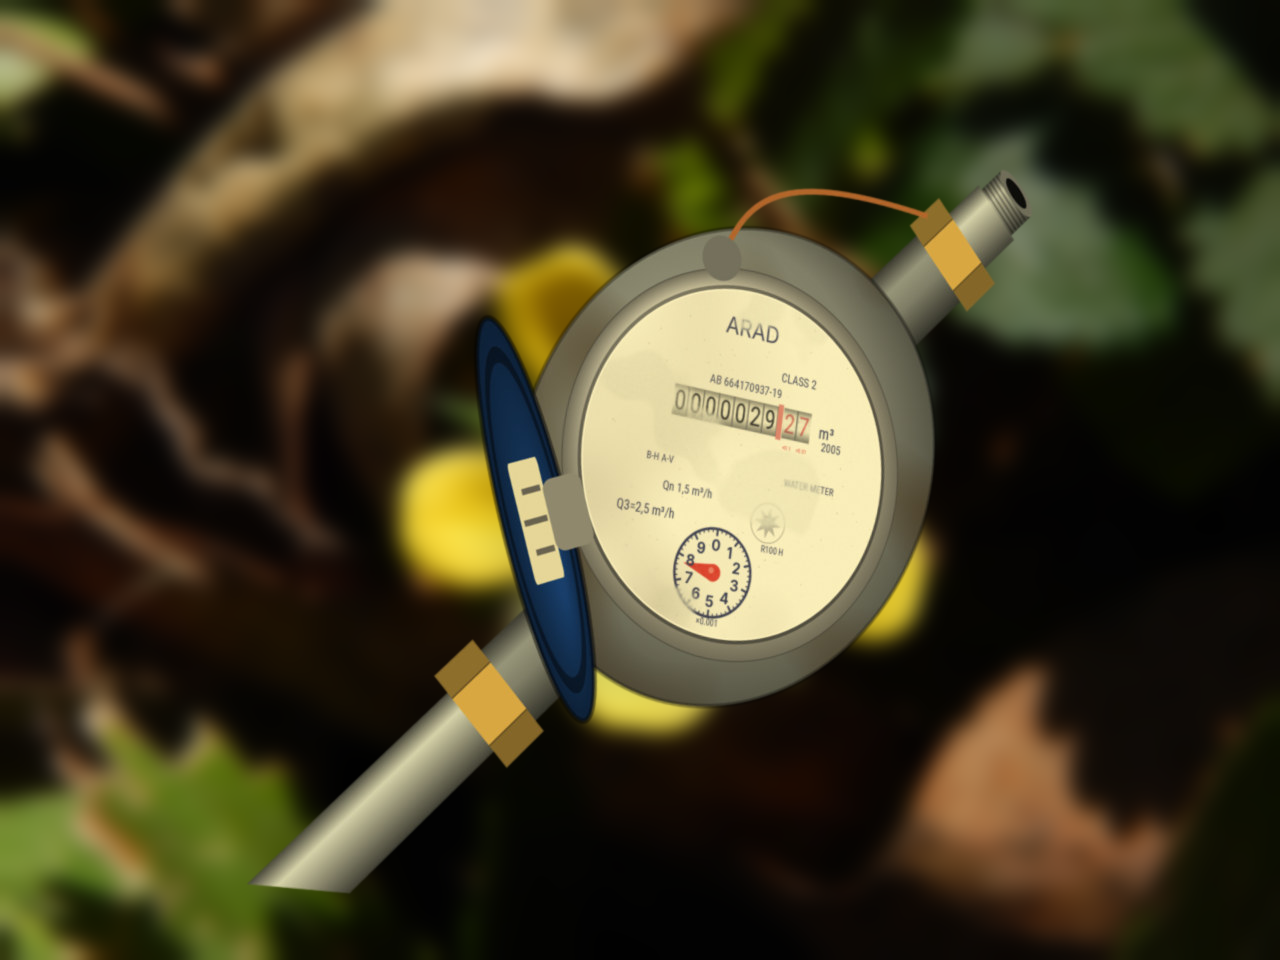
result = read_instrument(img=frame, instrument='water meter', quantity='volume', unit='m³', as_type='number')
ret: 29.277 m³
